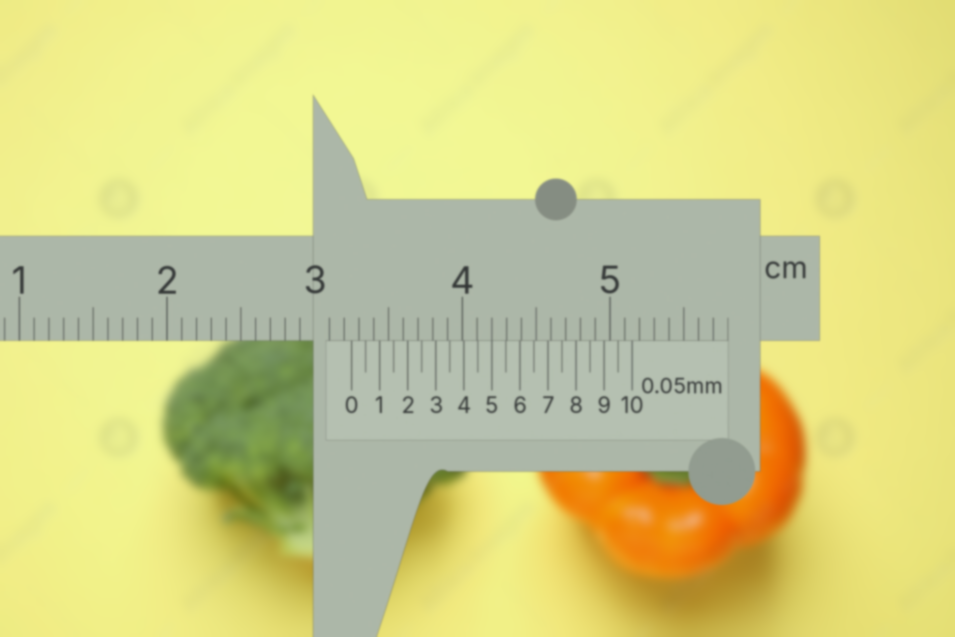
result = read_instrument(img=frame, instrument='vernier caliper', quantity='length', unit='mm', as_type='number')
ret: 32.5 mm
